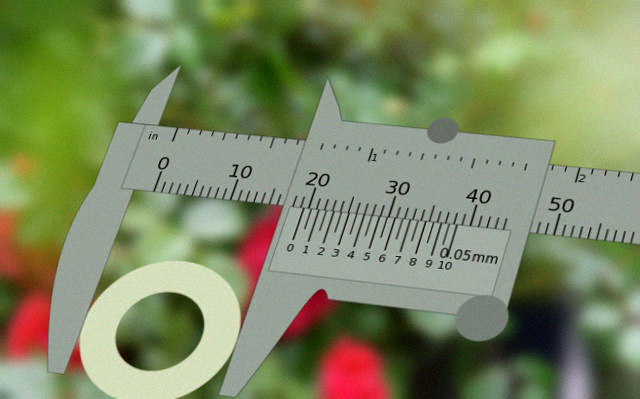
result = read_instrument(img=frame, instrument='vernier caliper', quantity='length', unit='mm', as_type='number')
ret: 19.4 mm
